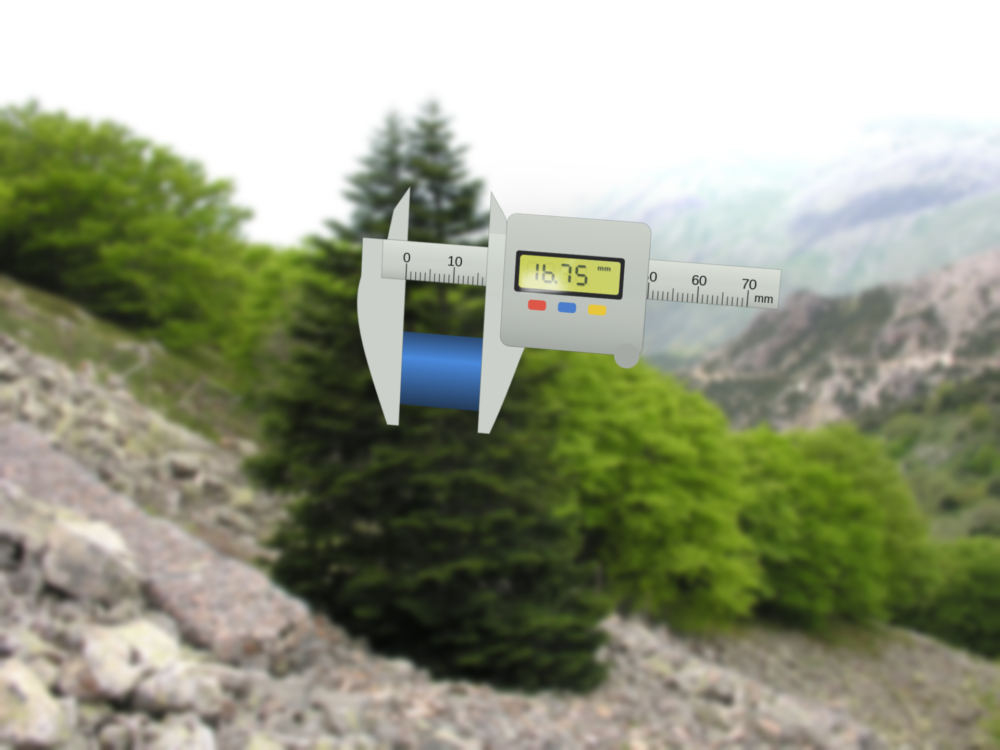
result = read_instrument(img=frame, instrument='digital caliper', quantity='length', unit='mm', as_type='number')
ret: 16.75 mm
